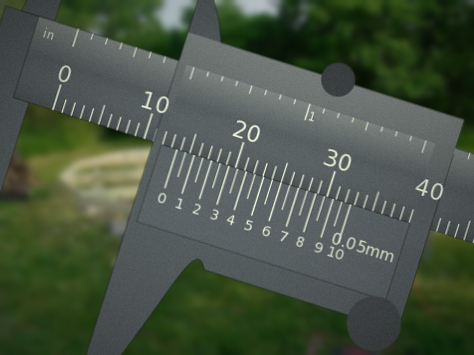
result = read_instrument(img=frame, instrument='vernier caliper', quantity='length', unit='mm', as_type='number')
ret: 13.6 mm
